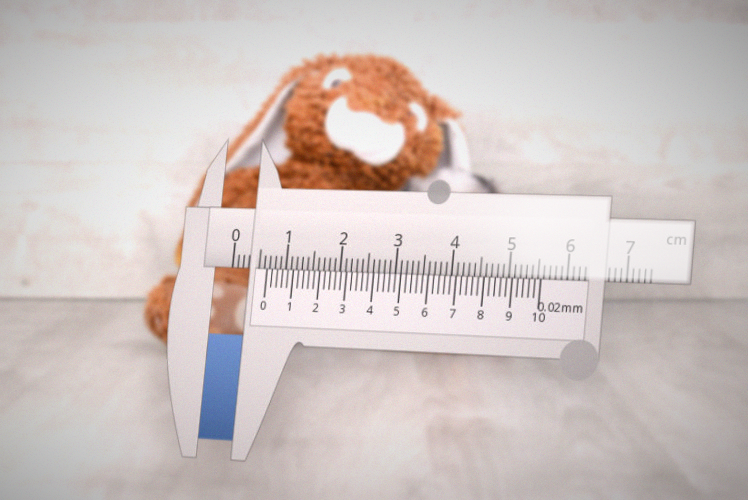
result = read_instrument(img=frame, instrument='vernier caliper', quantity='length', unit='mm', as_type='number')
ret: 6.5 mm
